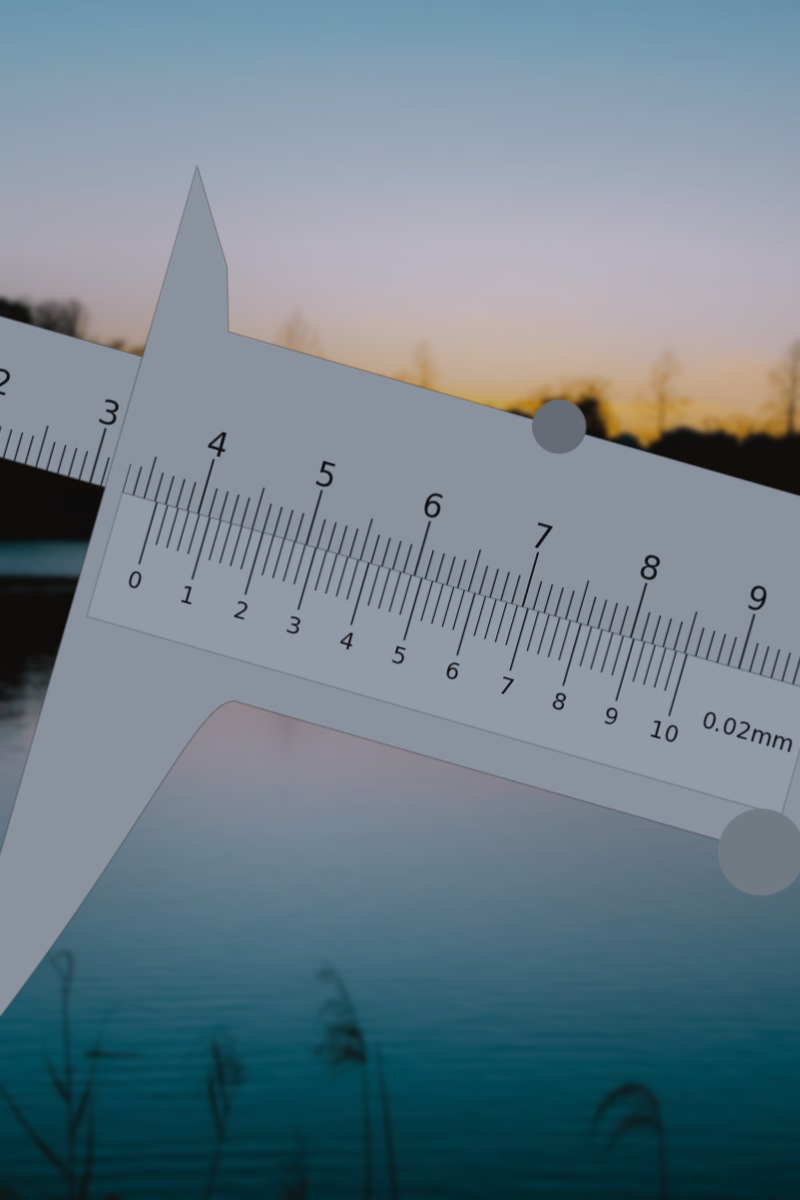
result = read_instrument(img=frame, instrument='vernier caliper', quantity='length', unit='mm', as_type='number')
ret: 36.2 mm
